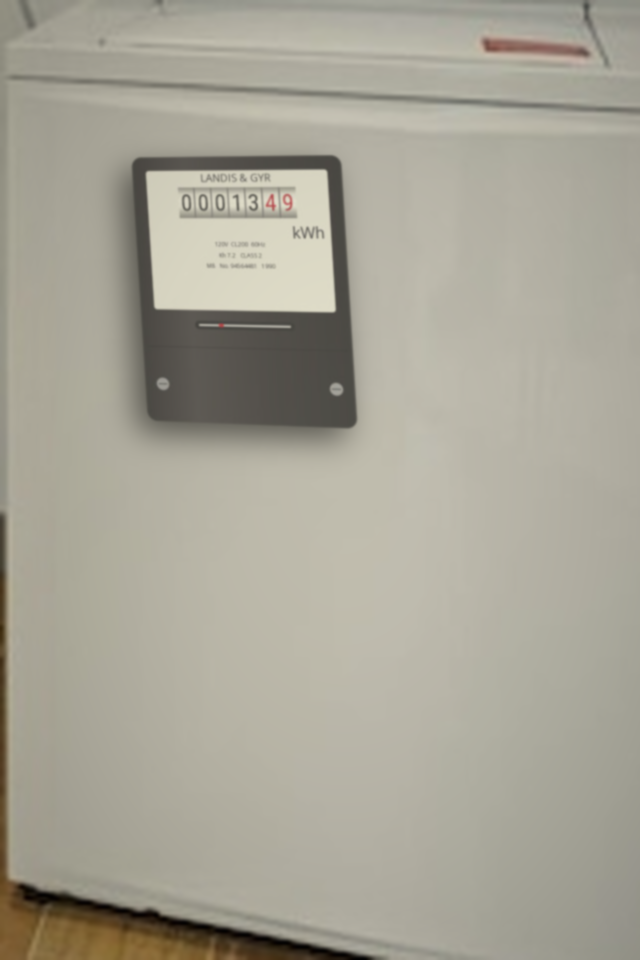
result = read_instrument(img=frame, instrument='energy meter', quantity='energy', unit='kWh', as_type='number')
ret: 13.49 kWh
